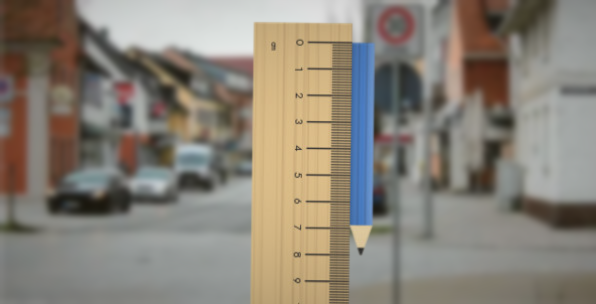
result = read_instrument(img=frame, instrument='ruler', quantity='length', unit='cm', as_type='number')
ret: 8 cm
